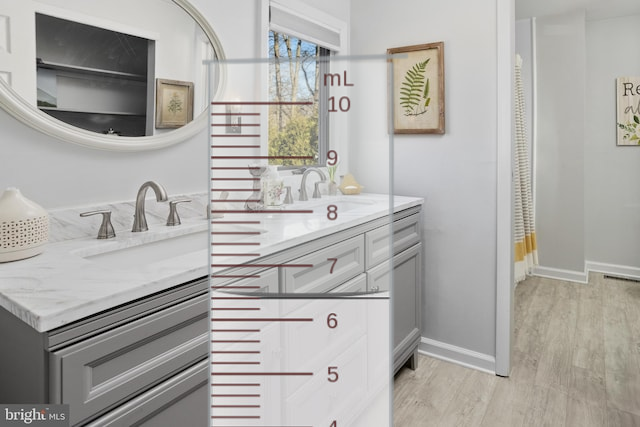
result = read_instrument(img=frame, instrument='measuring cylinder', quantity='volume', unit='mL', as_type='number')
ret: 6.4 mL
